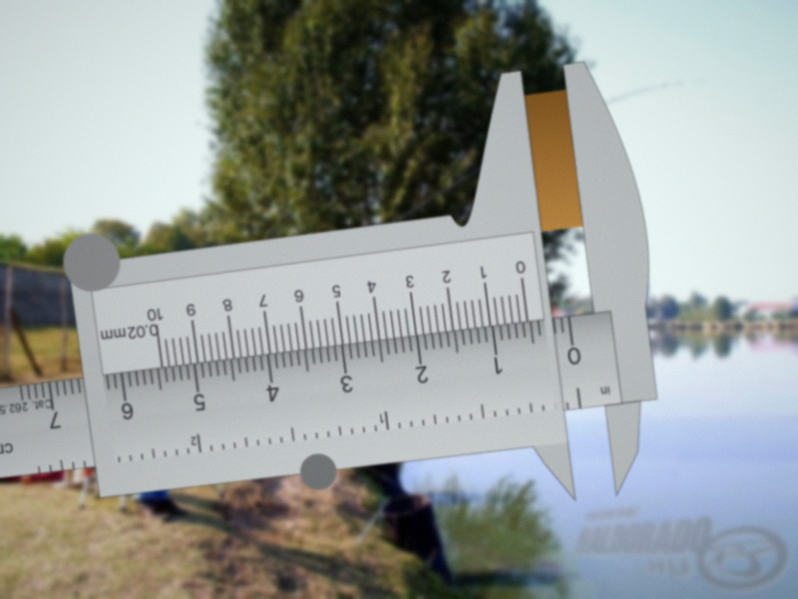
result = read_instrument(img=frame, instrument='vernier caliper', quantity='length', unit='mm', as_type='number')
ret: 5.4 mm
